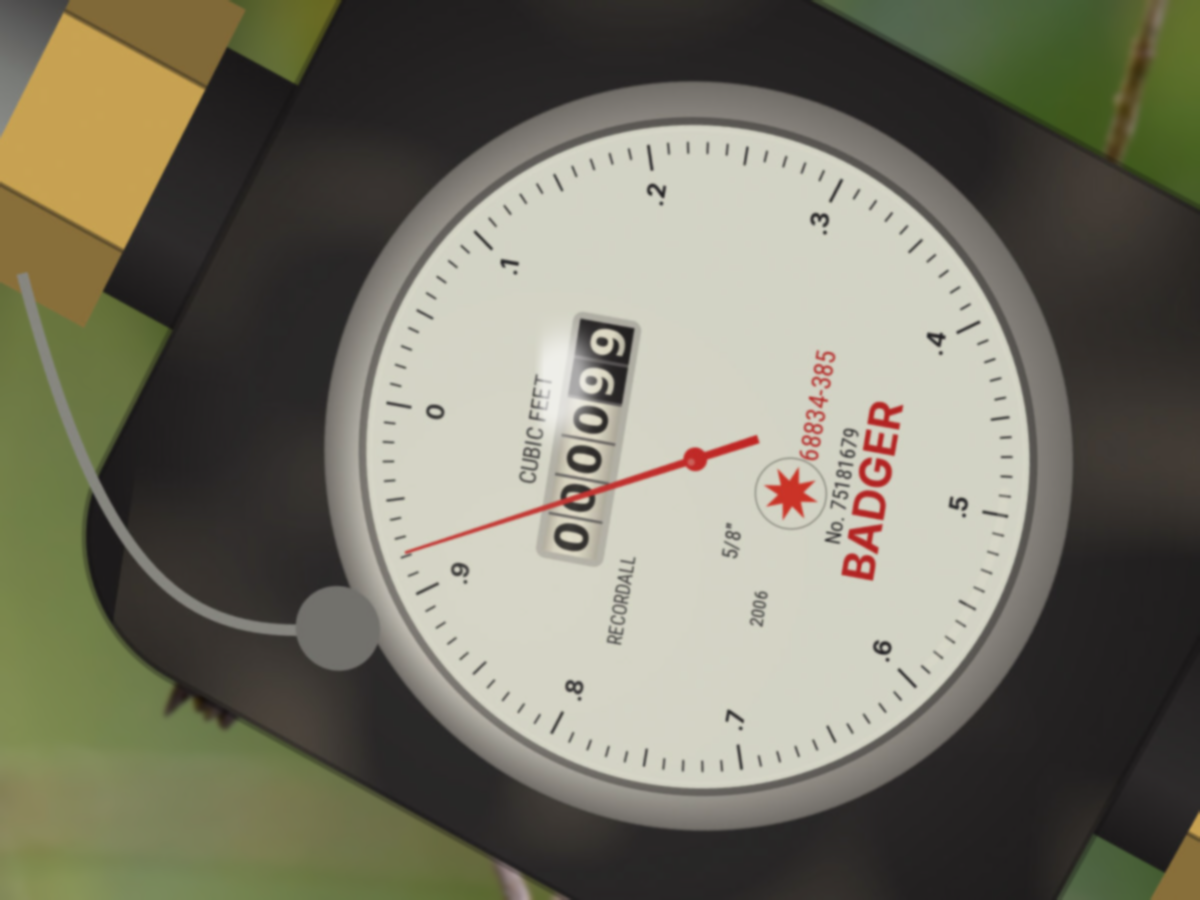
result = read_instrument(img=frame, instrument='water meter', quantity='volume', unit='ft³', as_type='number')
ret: 98.92 ft³
